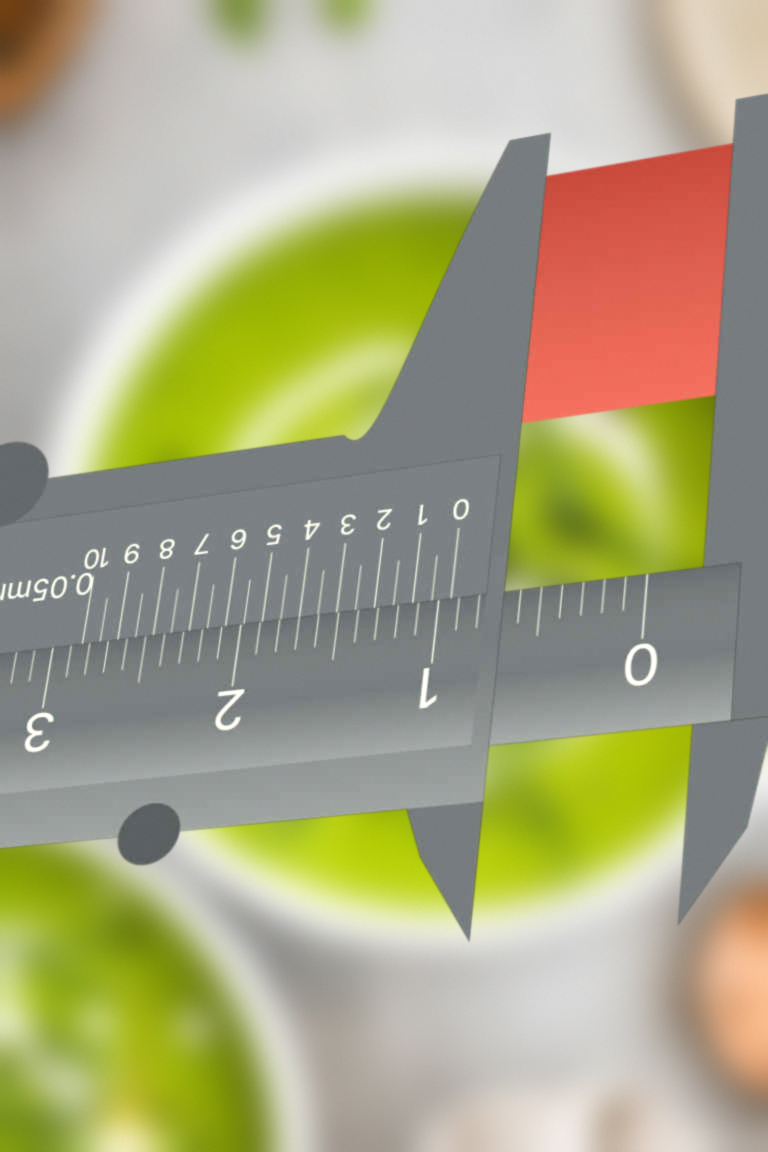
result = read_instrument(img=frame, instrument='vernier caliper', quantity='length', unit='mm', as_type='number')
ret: 9.4 mm
